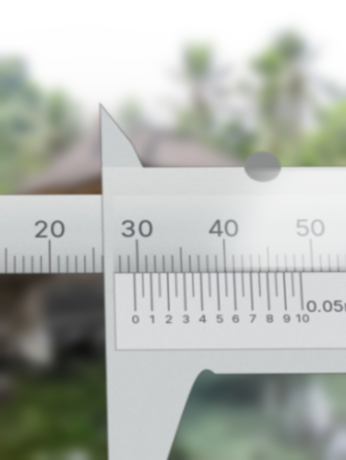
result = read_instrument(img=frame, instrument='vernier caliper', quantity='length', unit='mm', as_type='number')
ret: 29.6 mm
